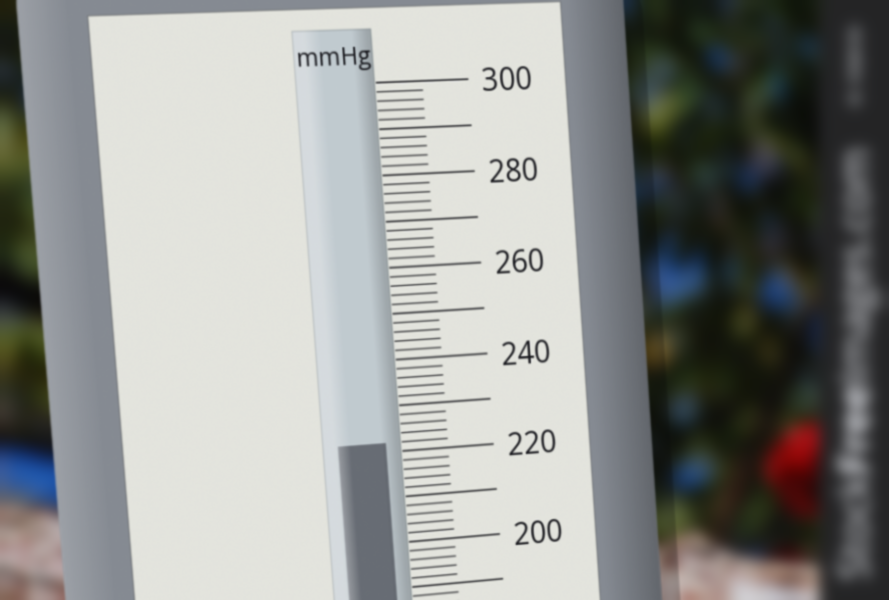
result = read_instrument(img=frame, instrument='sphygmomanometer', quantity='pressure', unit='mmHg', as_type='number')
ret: 222 mmHg
